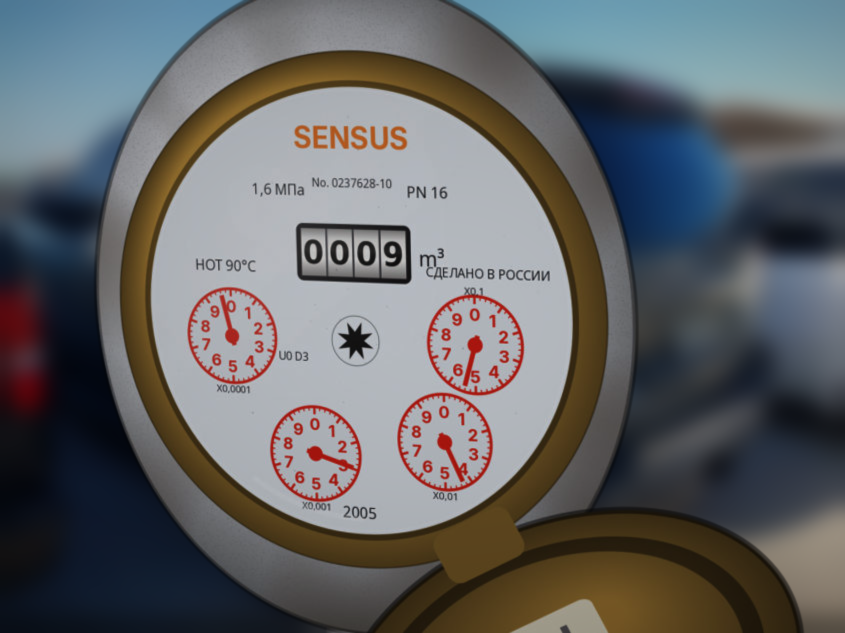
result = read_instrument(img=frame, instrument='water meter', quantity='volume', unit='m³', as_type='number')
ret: 9.5429 m³
